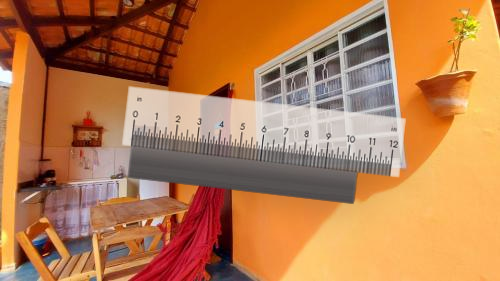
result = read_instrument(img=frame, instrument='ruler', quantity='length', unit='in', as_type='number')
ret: 10.5 in
